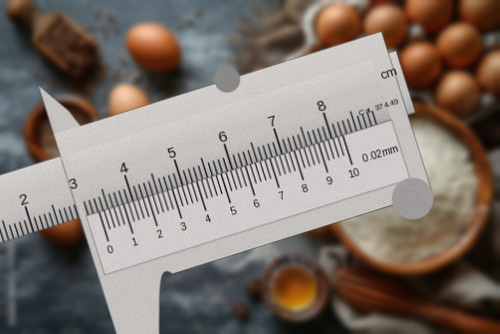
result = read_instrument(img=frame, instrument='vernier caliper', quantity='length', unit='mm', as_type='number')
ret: 33.2 mm
